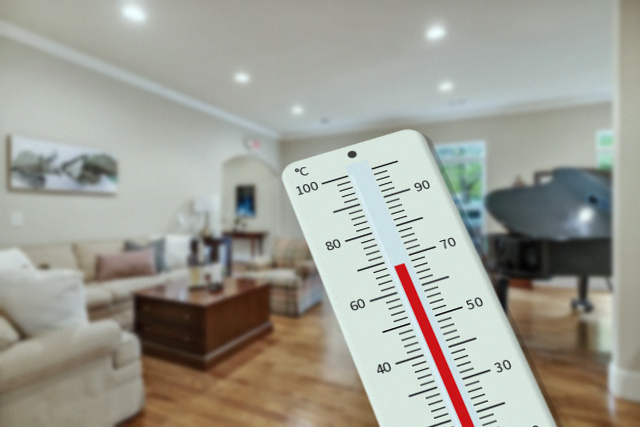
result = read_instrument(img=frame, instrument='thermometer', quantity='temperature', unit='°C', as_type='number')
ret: 68 °C
